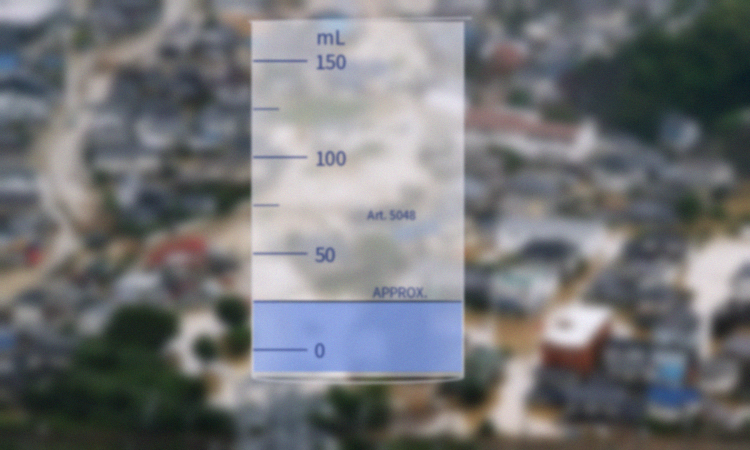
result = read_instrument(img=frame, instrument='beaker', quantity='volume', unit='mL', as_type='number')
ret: 25 mL
